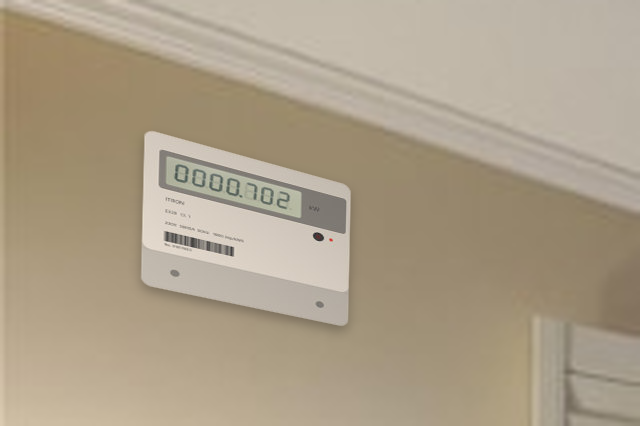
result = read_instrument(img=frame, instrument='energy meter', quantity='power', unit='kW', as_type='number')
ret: 0.702 kW
